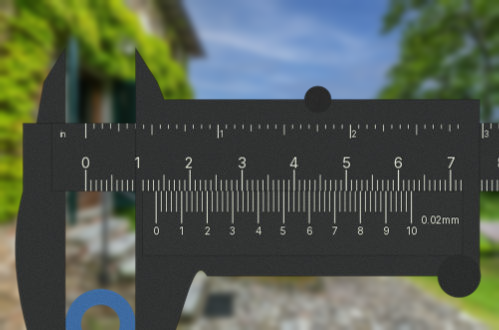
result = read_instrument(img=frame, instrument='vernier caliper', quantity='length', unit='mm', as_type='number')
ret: 13.5 mm
